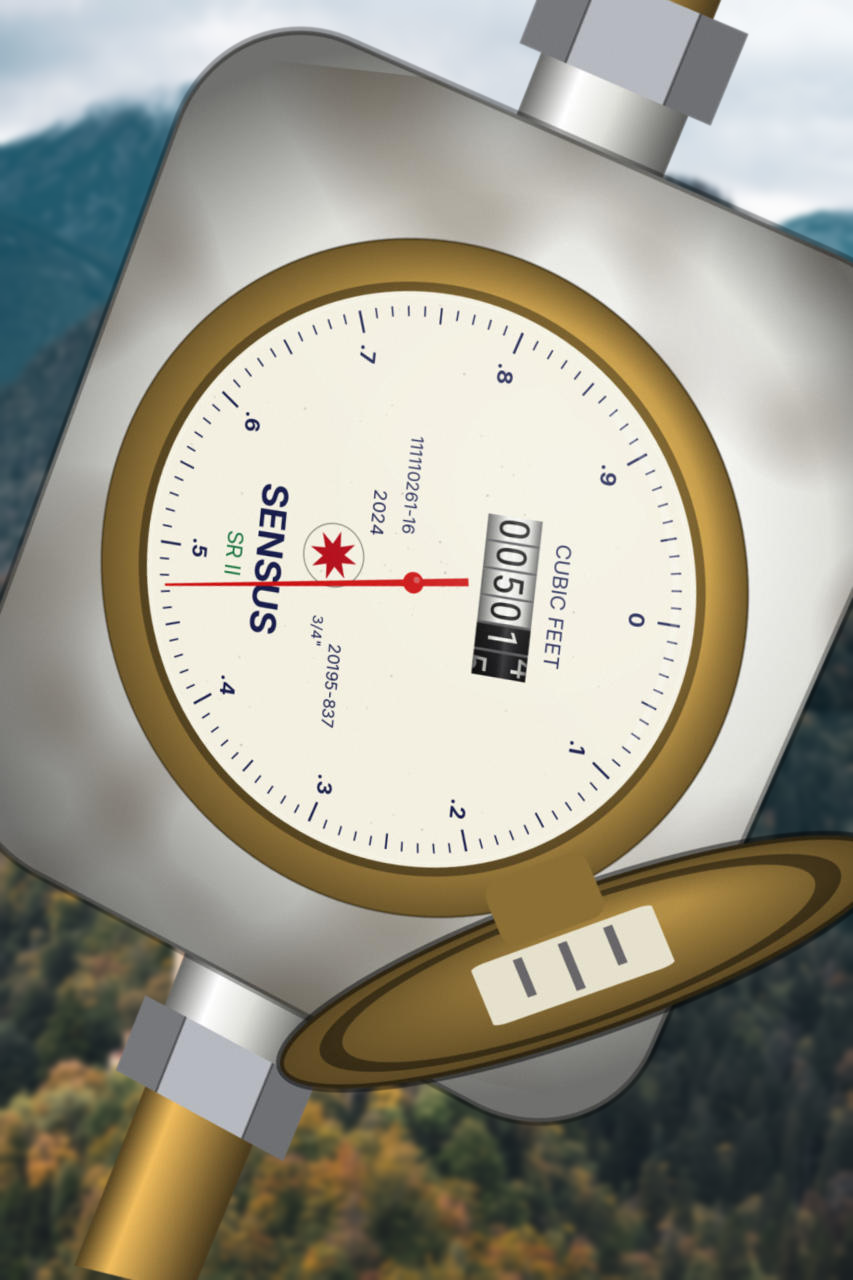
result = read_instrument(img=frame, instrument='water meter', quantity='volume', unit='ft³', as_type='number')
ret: 5014.47 ft³
